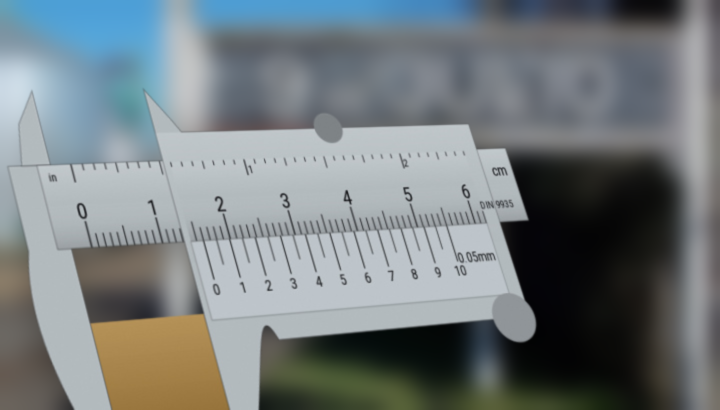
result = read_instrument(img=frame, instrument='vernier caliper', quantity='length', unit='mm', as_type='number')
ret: 16.0 mm
